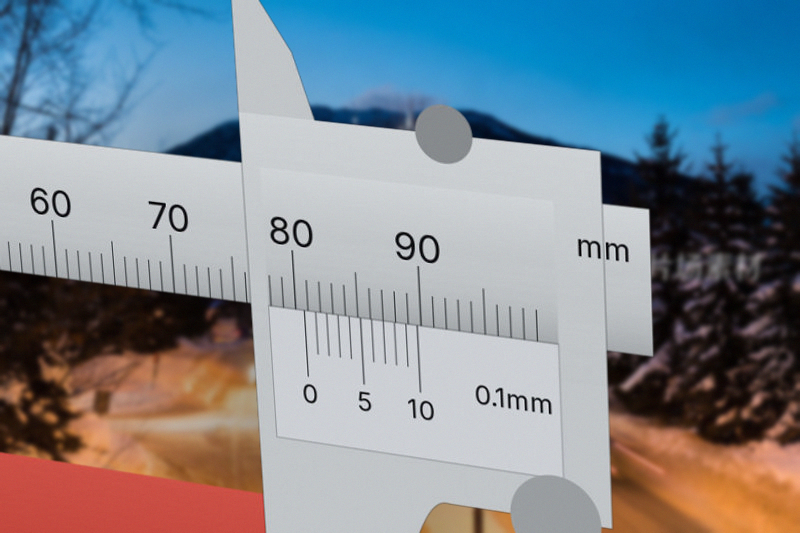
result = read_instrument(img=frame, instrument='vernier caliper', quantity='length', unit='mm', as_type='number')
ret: 80.7 mm
